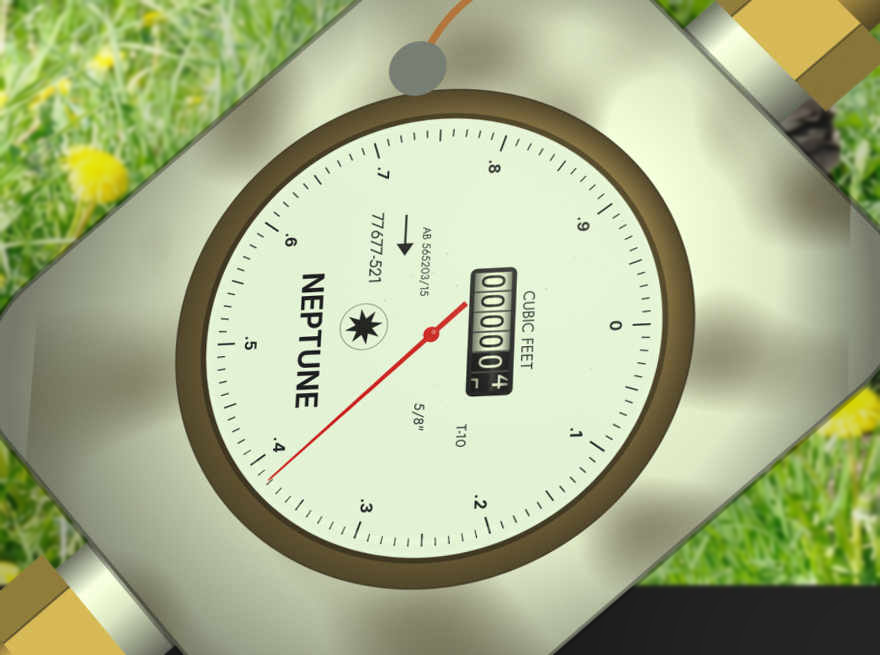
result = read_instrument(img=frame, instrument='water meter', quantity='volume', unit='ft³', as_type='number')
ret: 4.38 ft³
